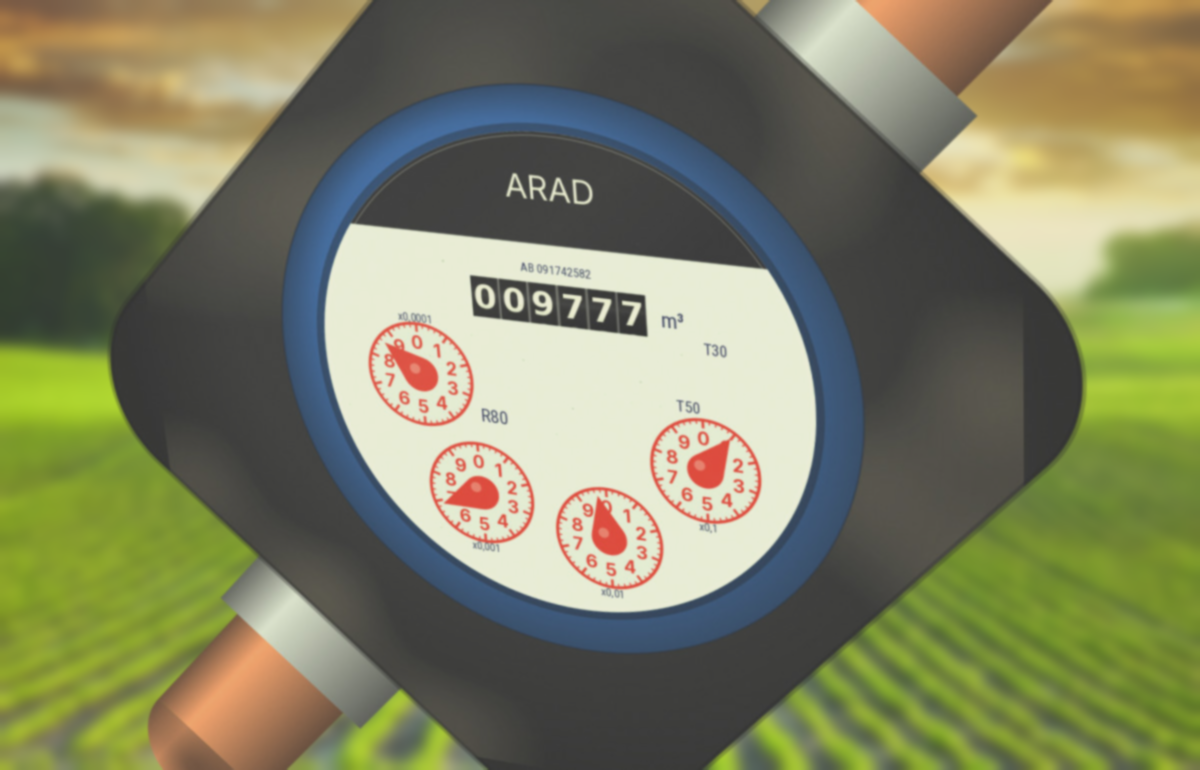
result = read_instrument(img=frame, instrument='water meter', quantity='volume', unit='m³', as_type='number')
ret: 9777.0968 m³
